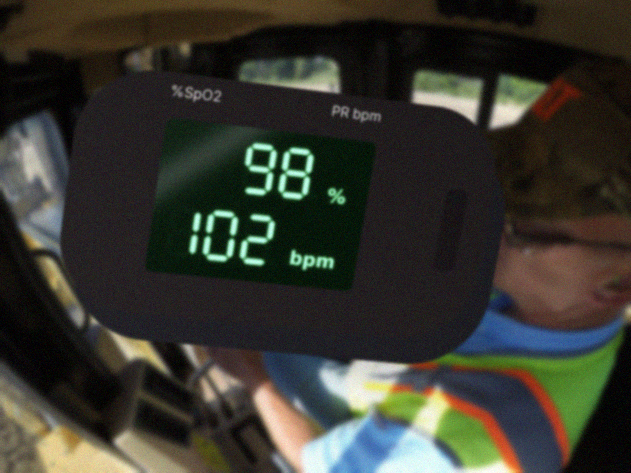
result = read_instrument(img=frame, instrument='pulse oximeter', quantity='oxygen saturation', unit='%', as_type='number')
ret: 98 %
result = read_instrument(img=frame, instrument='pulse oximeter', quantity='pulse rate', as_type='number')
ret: 102 bpm
